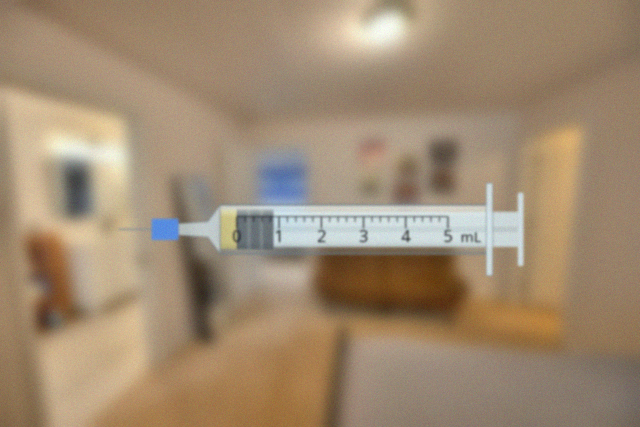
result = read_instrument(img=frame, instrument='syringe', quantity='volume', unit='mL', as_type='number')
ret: 0 mL
